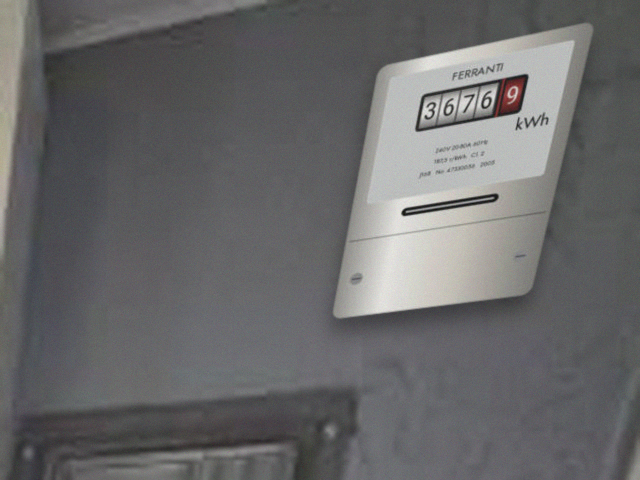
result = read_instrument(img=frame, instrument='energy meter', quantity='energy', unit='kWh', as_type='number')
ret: 3676.9 kWh
